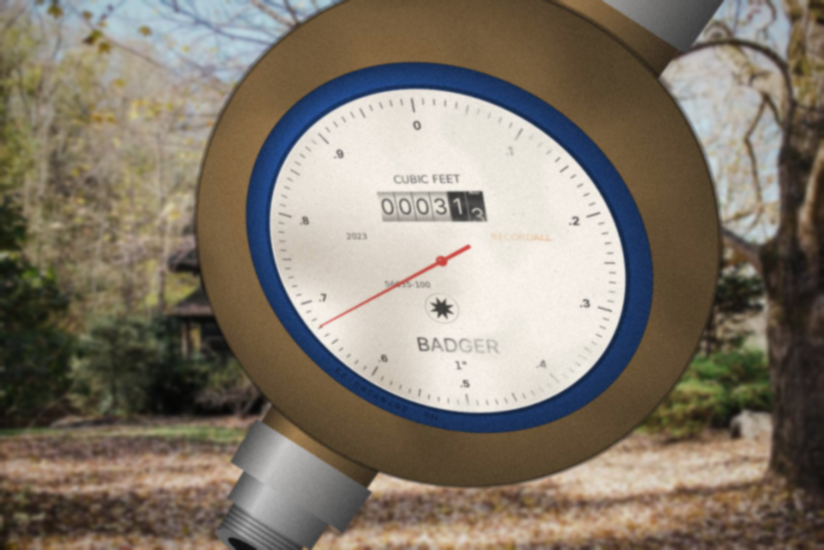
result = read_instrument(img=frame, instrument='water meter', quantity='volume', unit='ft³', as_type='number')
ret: 312.67 ft³
